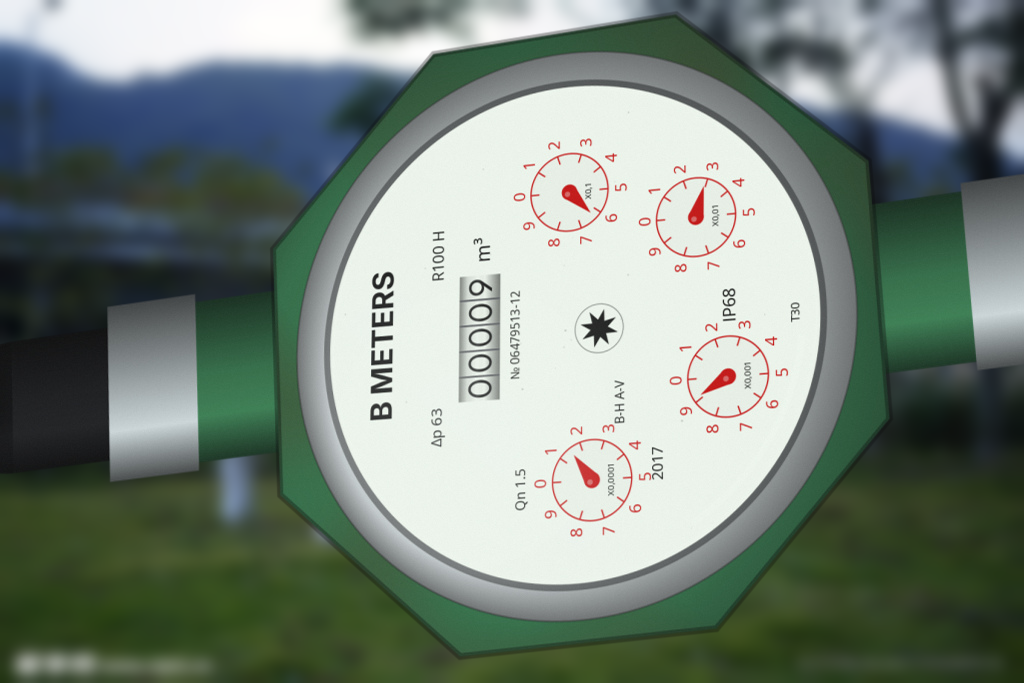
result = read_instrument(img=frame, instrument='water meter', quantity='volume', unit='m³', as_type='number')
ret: 9.6291 m³
